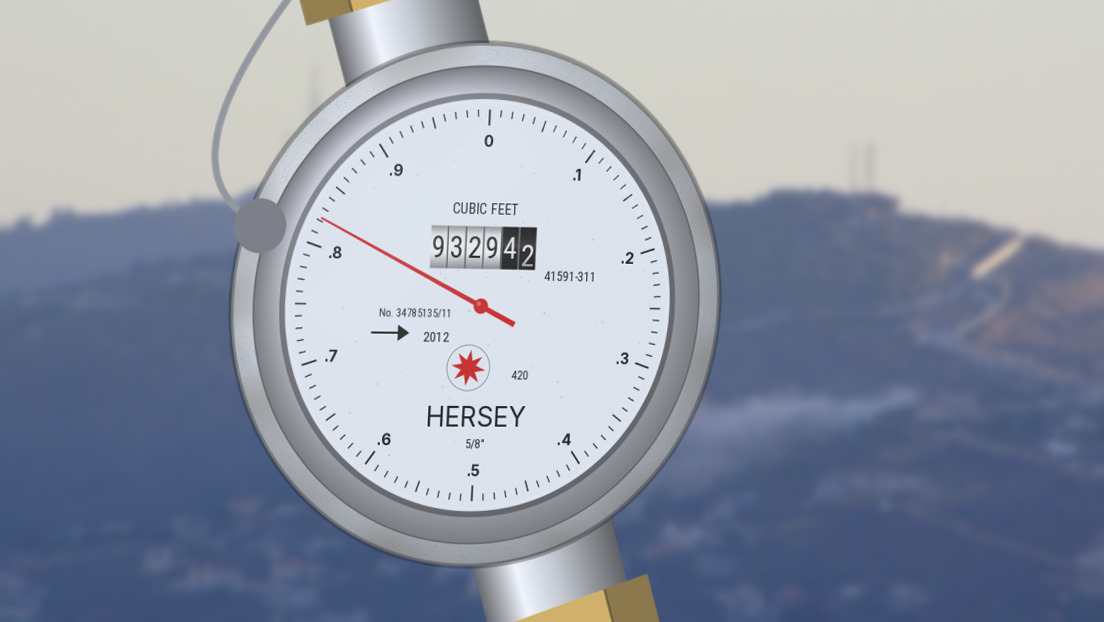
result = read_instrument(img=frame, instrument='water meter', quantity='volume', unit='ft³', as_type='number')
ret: 932941.82 ft³
